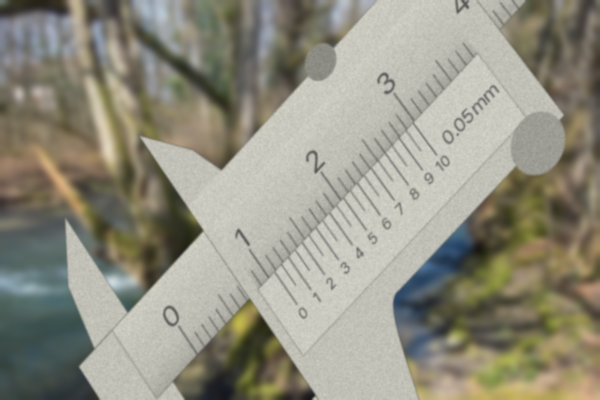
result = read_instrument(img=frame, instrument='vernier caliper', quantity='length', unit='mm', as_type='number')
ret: 10.8 mm
